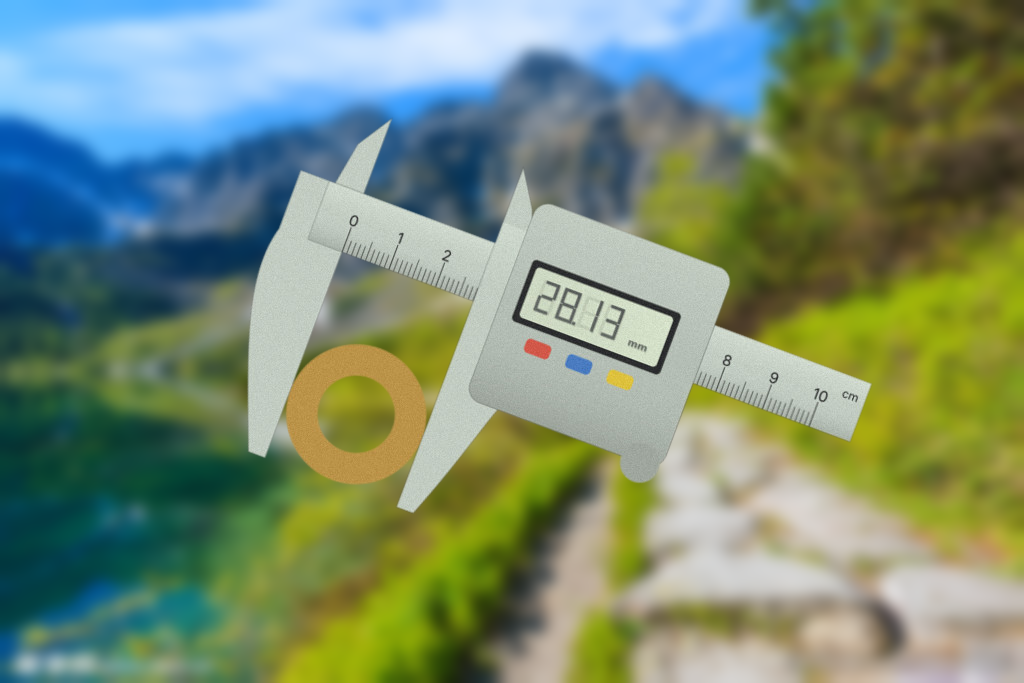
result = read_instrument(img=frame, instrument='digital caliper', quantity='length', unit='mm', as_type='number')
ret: 28.13 mm
